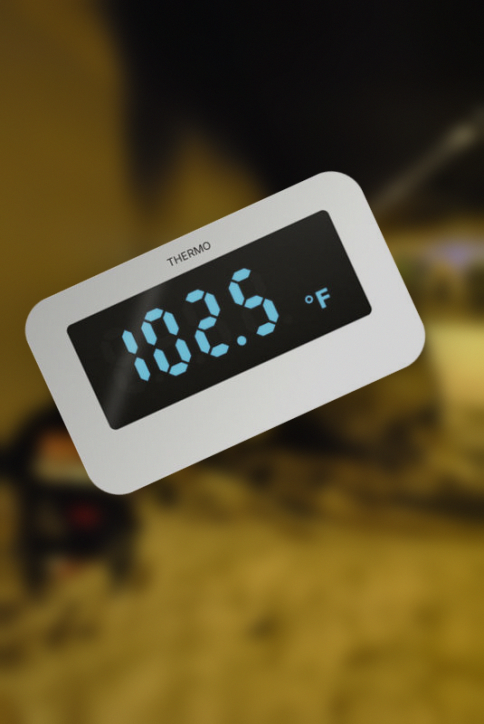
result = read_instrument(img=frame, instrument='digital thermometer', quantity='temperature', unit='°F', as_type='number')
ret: 102.5 °F
